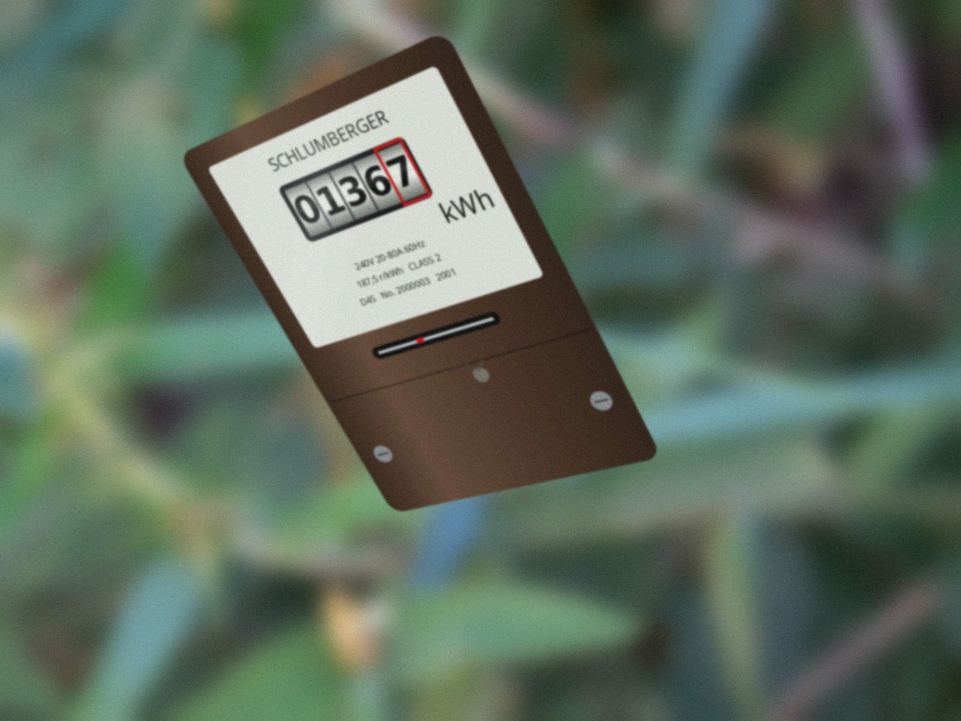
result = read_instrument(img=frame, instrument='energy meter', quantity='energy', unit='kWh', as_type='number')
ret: 136.7 kWh
